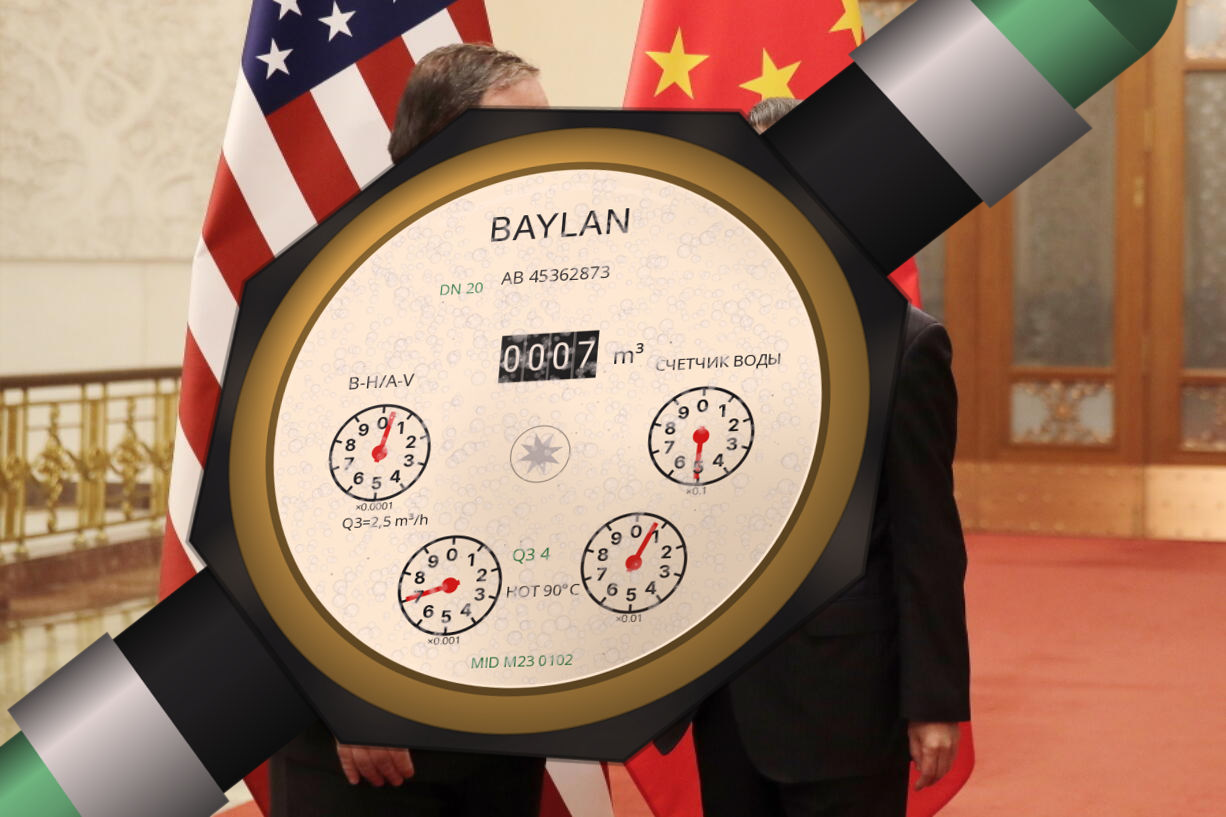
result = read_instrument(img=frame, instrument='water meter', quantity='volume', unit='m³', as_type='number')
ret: 7.5070 m³
